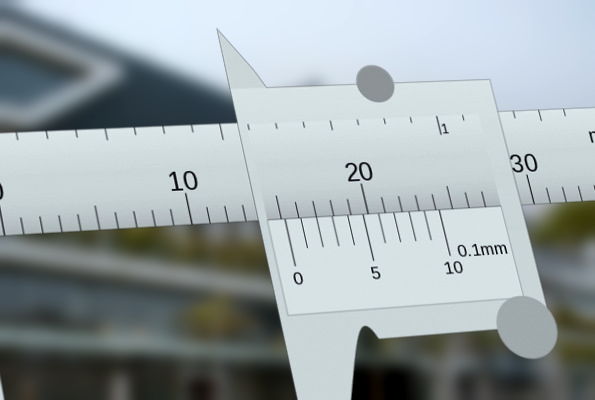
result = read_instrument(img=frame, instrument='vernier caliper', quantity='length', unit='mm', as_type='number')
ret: 15.2 mm
